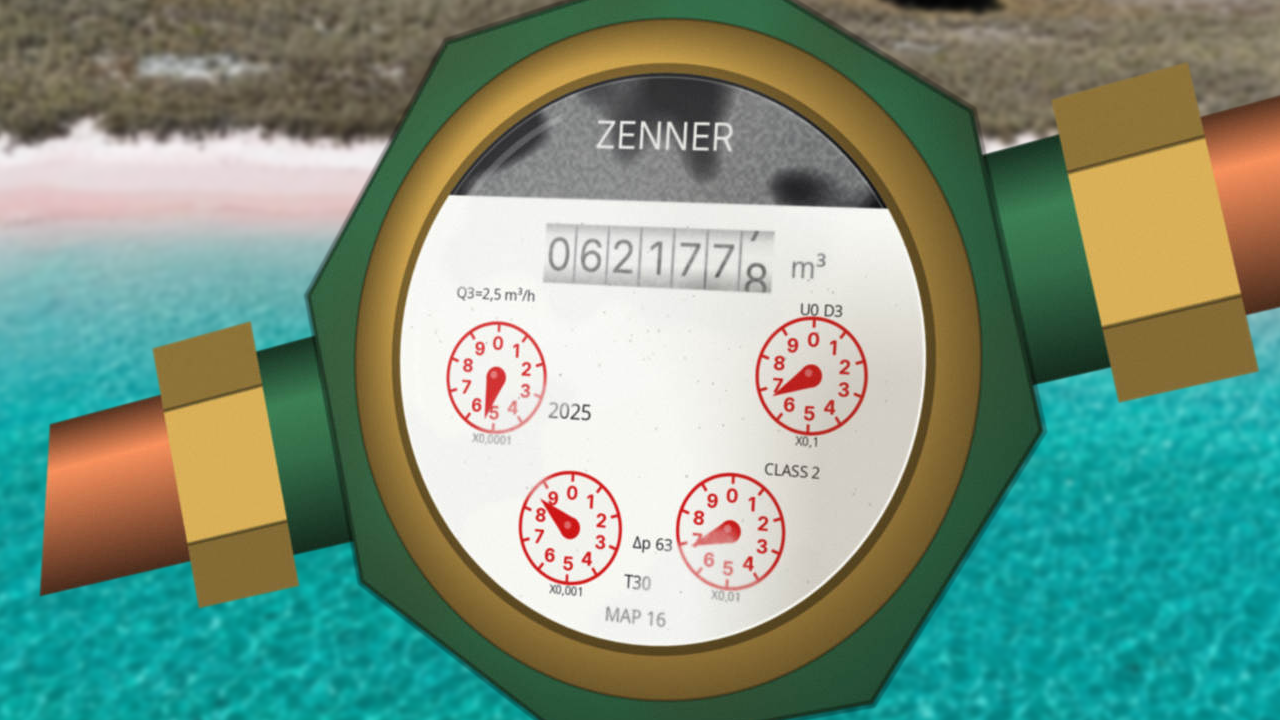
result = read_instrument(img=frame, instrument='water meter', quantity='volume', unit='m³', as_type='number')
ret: 621777.6685 m³
